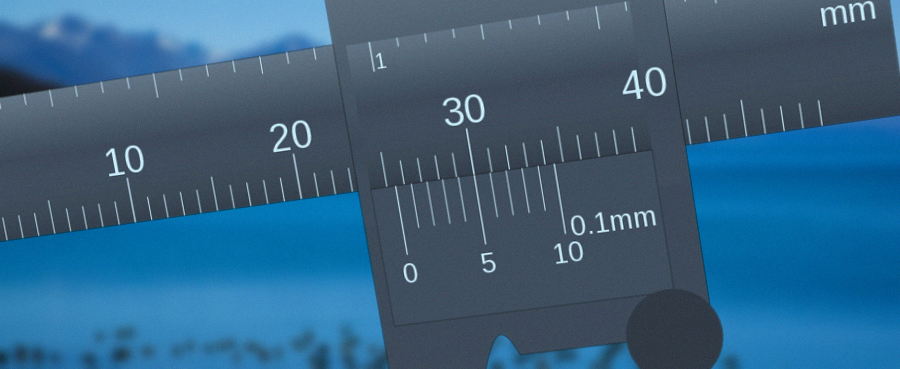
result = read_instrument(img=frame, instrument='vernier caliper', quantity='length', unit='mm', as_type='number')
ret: 25.5 mm
